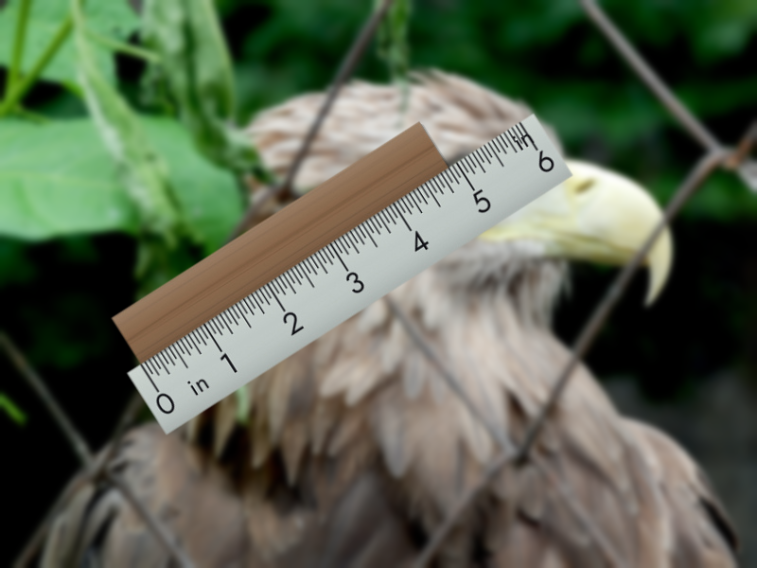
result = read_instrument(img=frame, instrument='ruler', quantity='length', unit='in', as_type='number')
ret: 4.875 in
